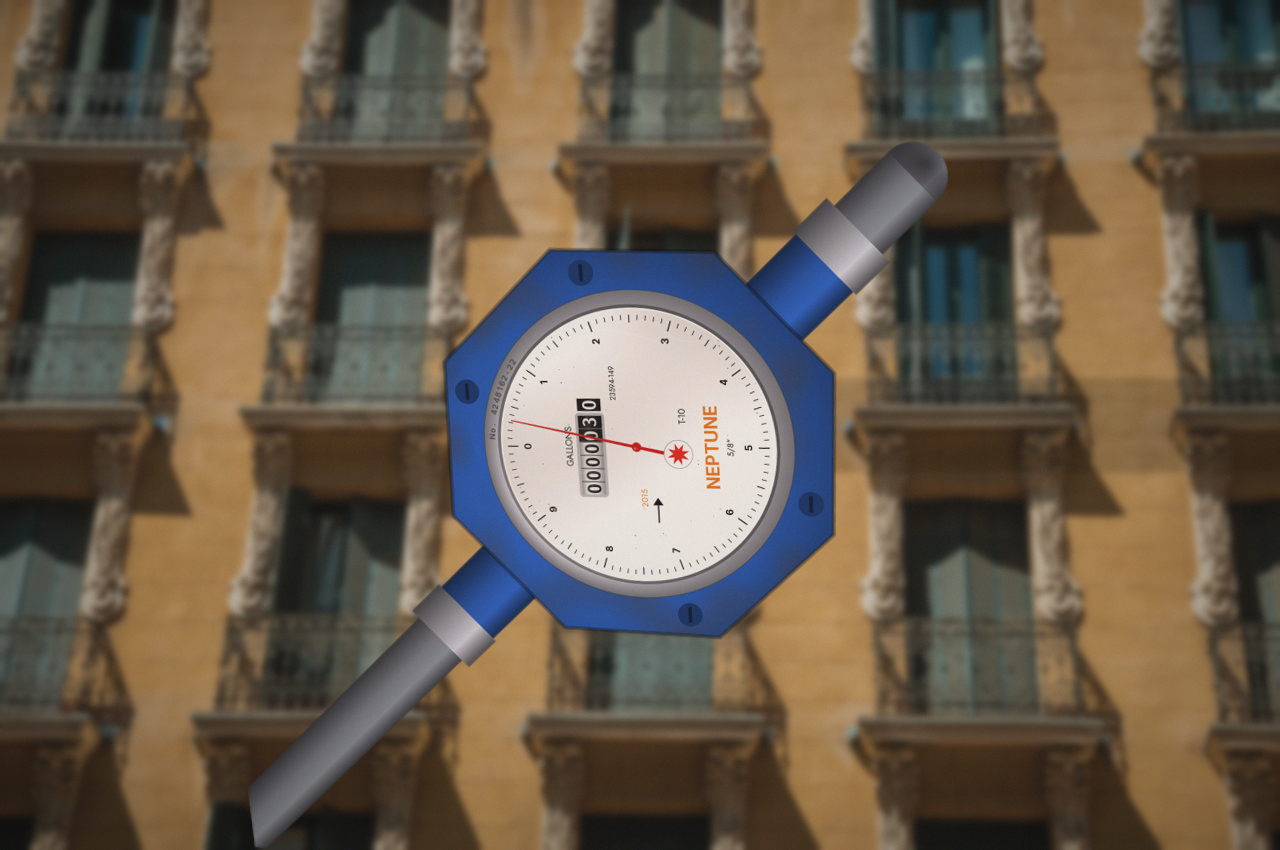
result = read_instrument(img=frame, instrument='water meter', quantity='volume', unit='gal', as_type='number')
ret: 30.3 gal
